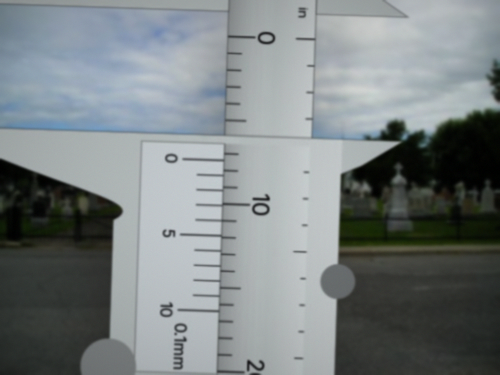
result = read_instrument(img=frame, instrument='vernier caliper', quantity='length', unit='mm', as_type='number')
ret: 7.4 mm
